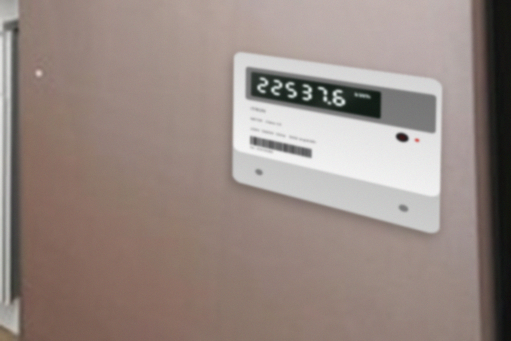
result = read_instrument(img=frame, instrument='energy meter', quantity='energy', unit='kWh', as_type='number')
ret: 22537.6 kWh
